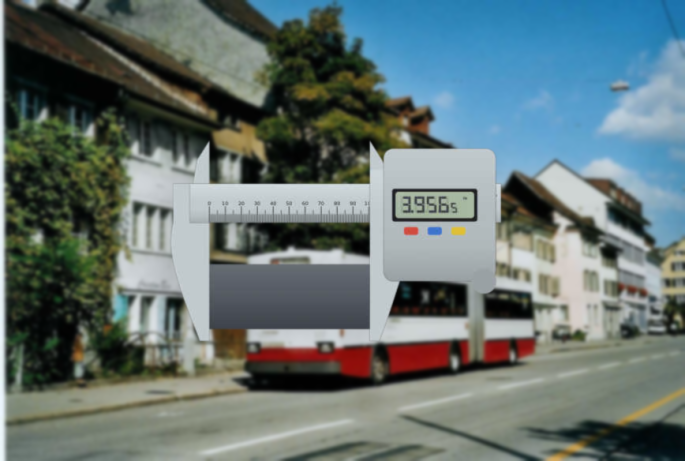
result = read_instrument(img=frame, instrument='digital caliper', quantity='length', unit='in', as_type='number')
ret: 3.9565 in
